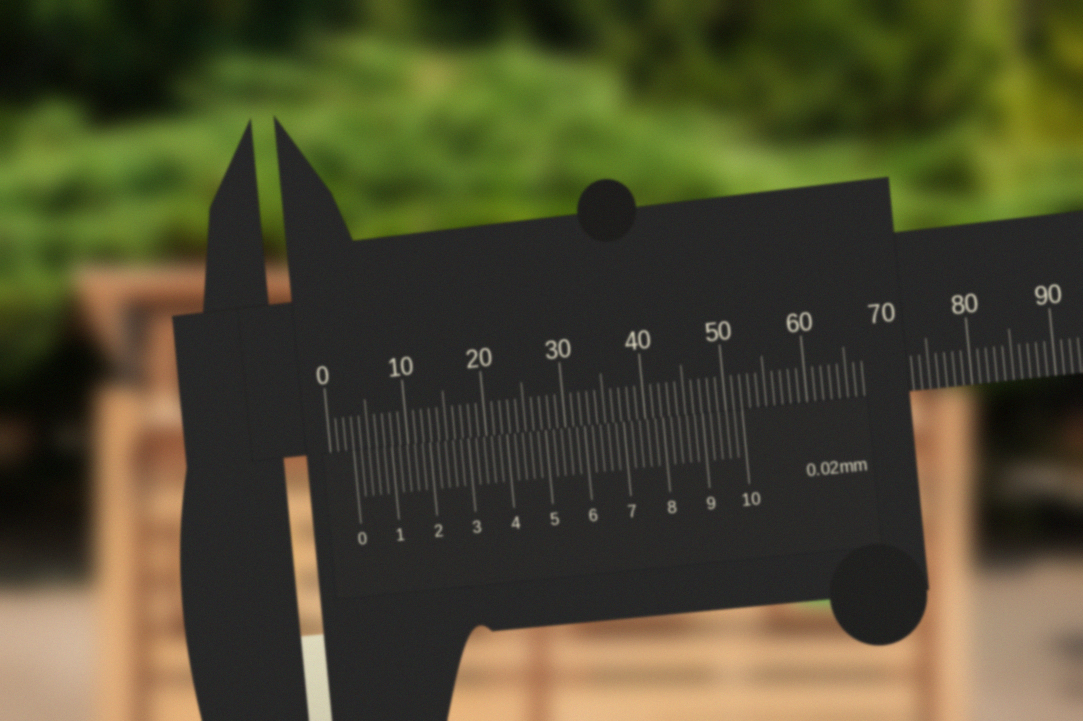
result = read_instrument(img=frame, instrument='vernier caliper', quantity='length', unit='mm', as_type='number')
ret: 3.0 mm
